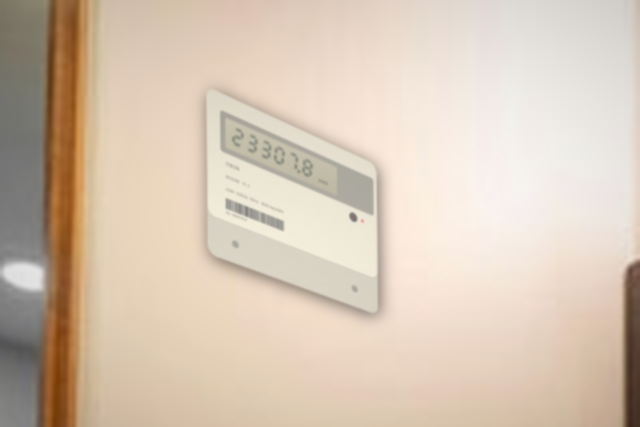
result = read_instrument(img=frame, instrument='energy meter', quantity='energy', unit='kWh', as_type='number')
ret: 23307.8 kWh
